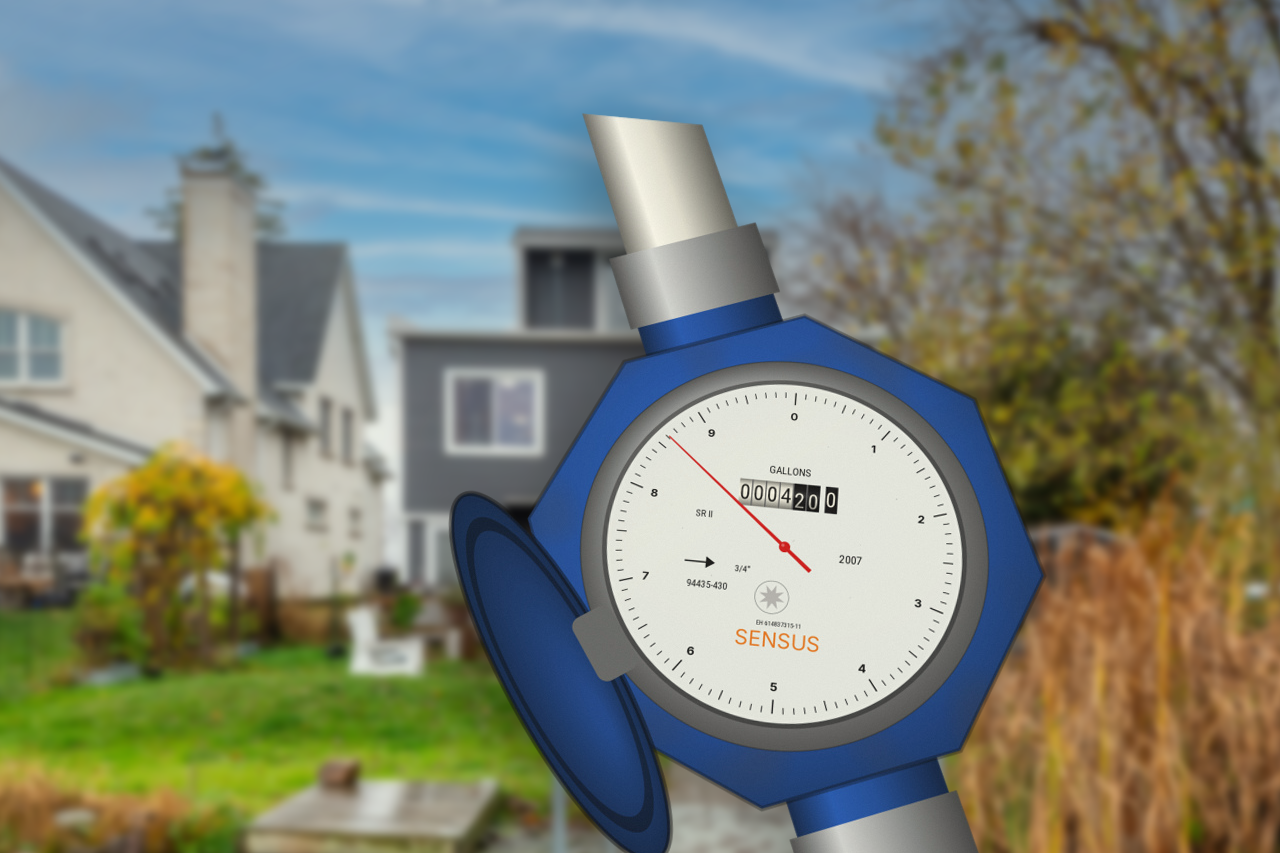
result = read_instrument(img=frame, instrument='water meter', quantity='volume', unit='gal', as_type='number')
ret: 4198.6 gal
